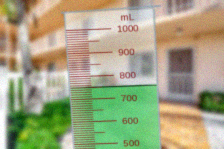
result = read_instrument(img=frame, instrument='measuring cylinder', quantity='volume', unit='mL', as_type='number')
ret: 750 mL
